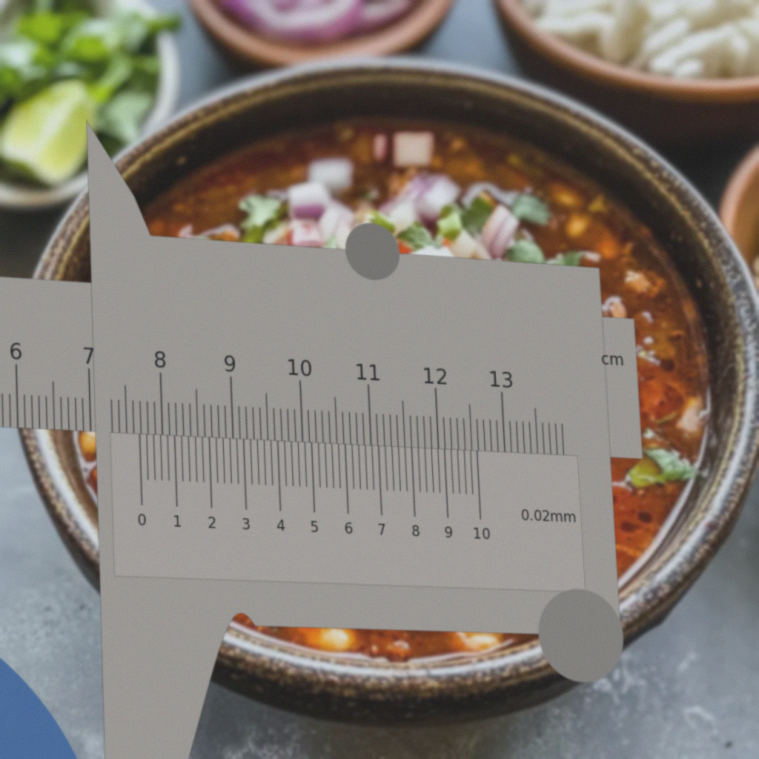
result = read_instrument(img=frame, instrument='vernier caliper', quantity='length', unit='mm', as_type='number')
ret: 76.8 mm
